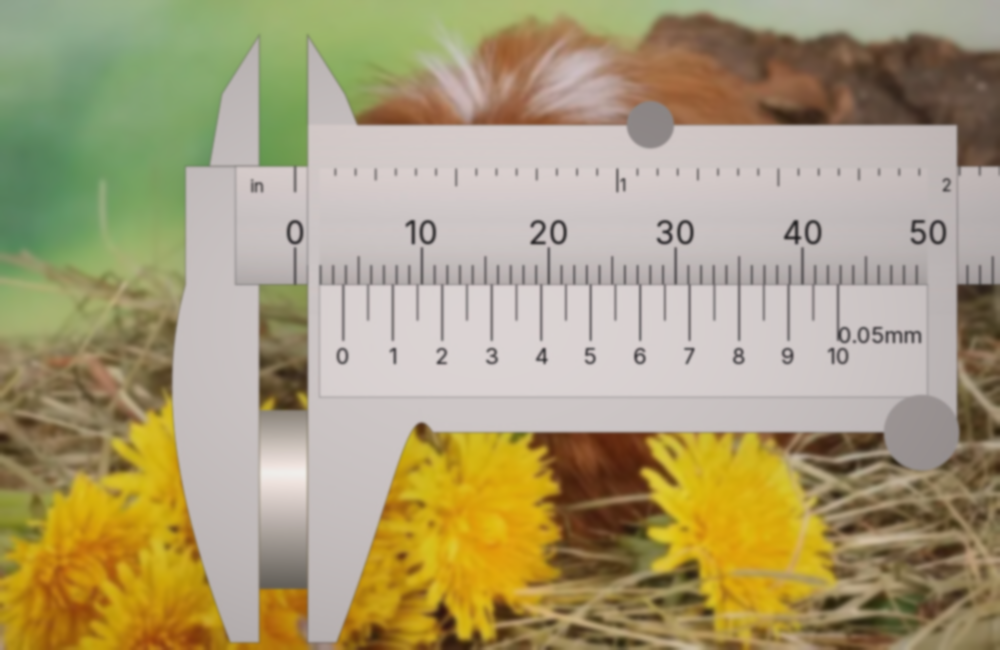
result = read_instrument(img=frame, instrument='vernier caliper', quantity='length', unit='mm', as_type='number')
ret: 3.8 mm
